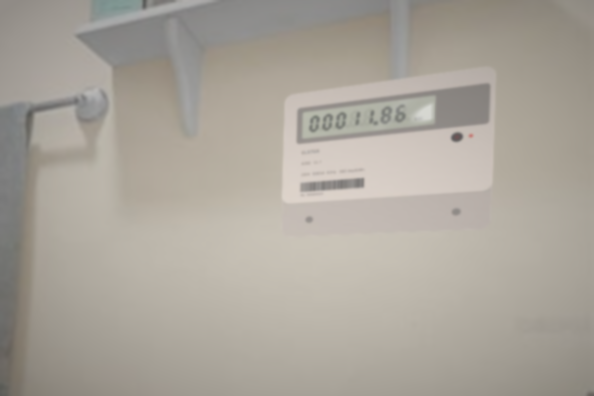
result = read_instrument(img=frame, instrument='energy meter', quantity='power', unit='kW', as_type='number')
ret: 11.86 kW
